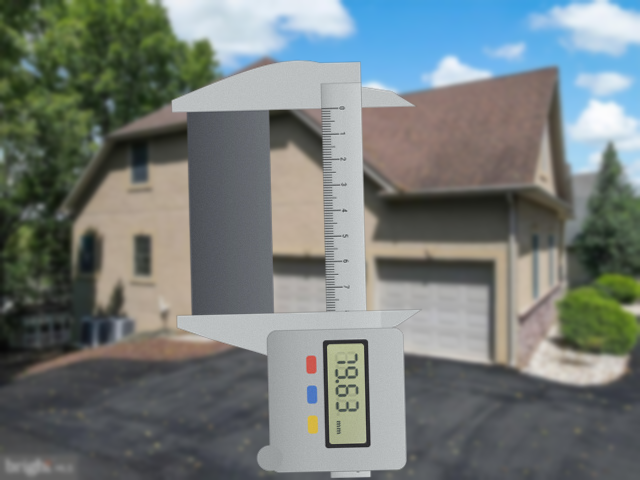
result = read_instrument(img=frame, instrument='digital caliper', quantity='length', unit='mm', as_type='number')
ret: 79.63 mm
